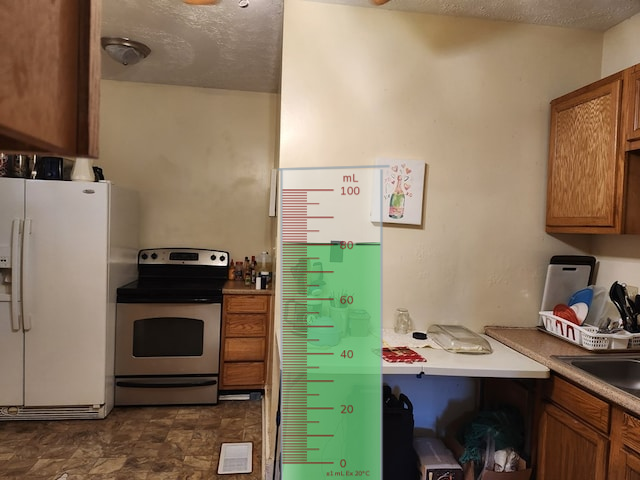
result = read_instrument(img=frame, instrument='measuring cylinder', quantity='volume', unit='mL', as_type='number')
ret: 80 mL
